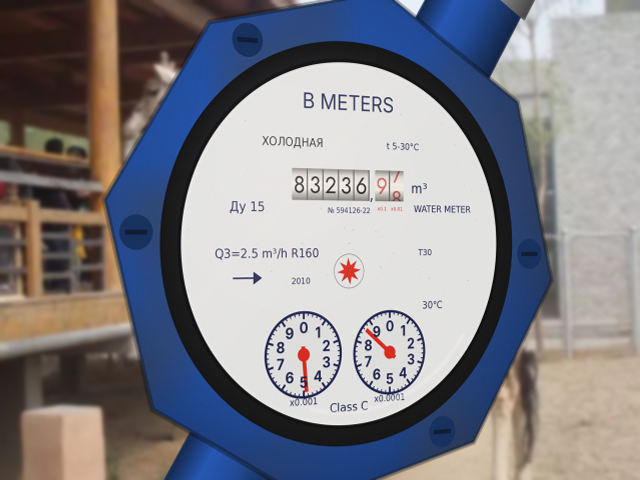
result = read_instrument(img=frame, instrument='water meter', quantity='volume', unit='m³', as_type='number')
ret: 83236.9748 m³
